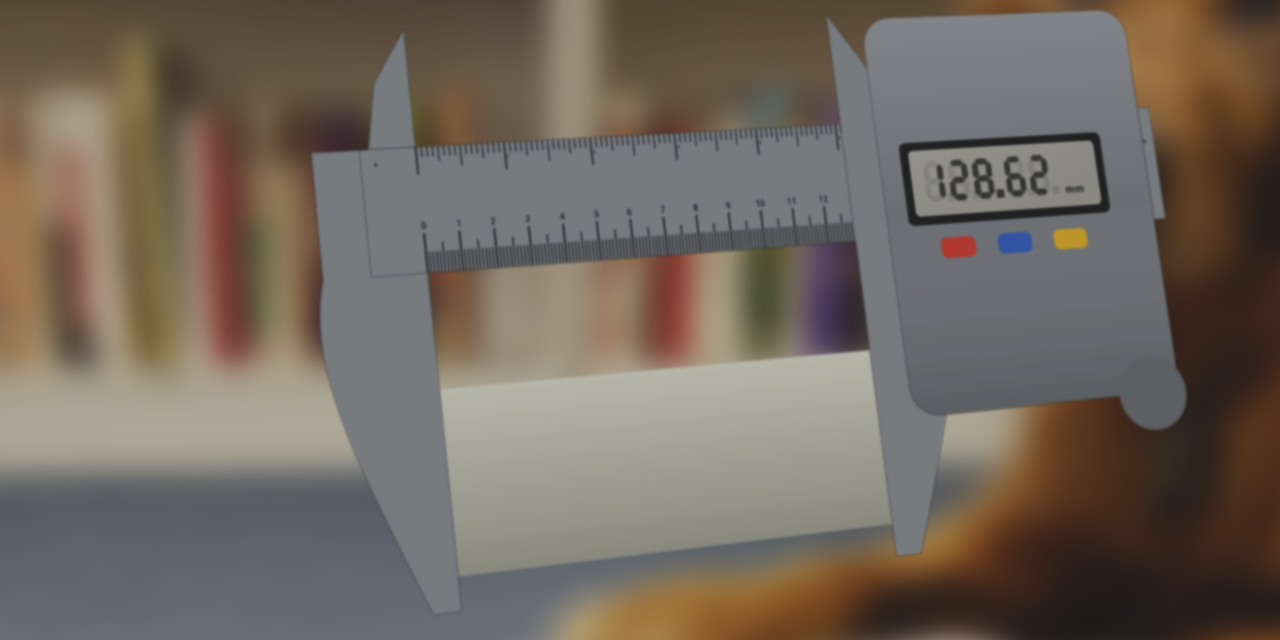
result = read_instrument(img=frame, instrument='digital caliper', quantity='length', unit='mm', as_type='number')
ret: 128.62 mm
